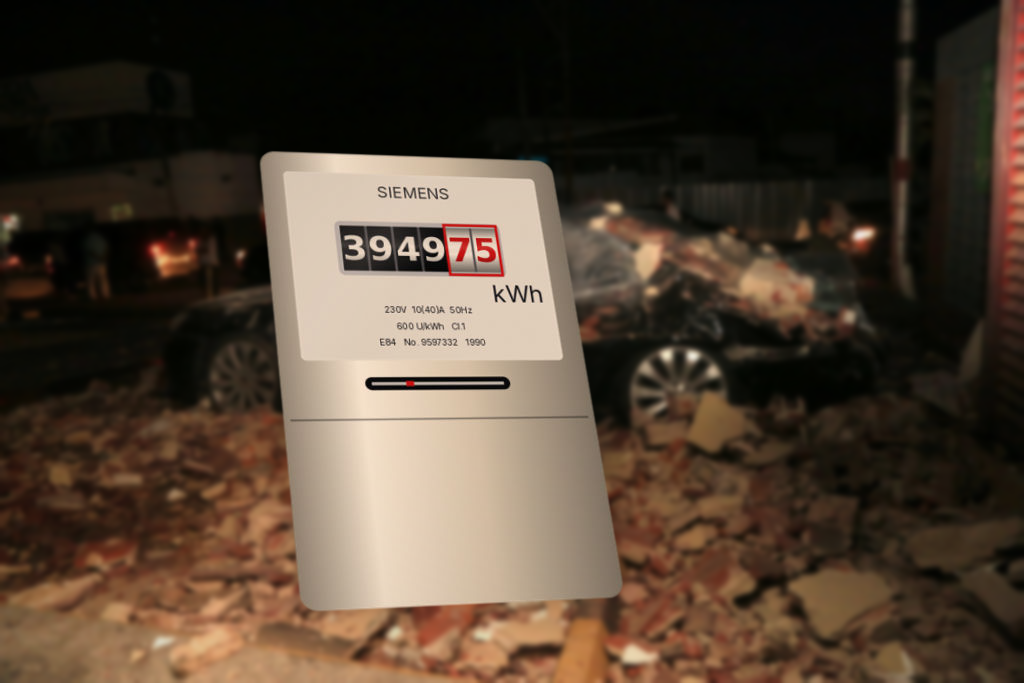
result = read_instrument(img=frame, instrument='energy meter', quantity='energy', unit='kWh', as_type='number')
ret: 3949.75 kWh
